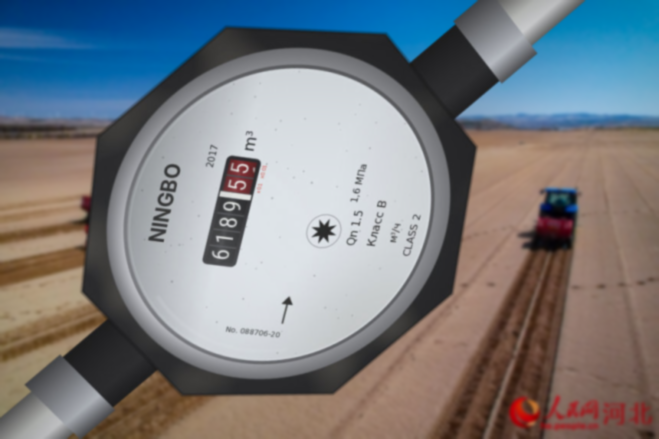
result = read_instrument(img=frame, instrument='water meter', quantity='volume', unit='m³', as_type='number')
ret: 6189.55 m³
